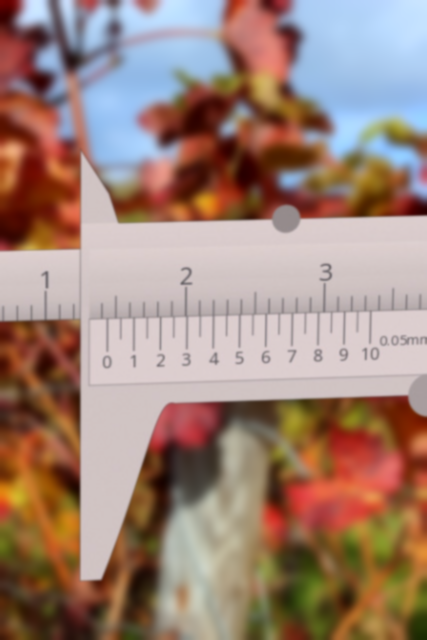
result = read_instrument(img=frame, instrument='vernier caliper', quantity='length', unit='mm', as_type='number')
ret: 14.4 mm
